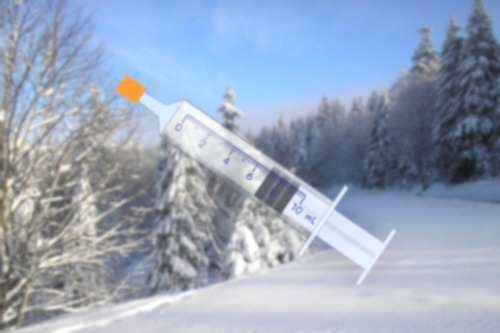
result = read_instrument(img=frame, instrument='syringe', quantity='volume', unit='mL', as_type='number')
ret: 7 mL
